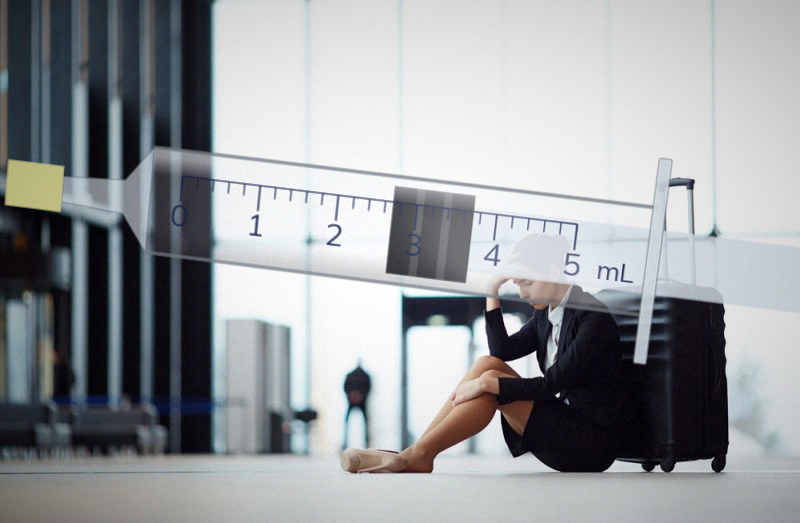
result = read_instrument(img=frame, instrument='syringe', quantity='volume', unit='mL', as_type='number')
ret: 2.7 mL
